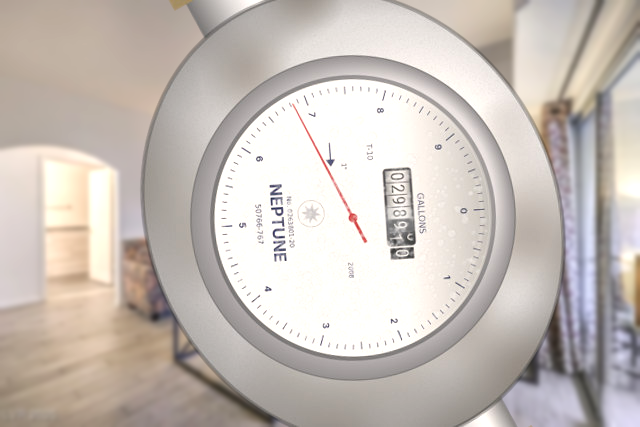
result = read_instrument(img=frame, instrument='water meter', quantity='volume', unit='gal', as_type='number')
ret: 298906.8 gal
